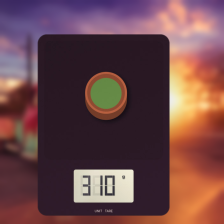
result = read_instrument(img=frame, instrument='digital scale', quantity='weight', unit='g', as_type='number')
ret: 310 g
